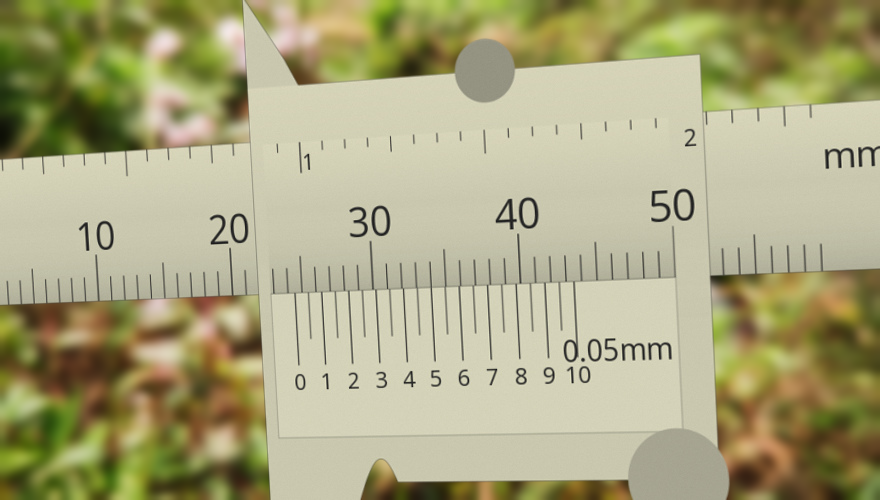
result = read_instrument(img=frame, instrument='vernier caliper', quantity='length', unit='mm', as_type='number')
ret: 24.5 mm
